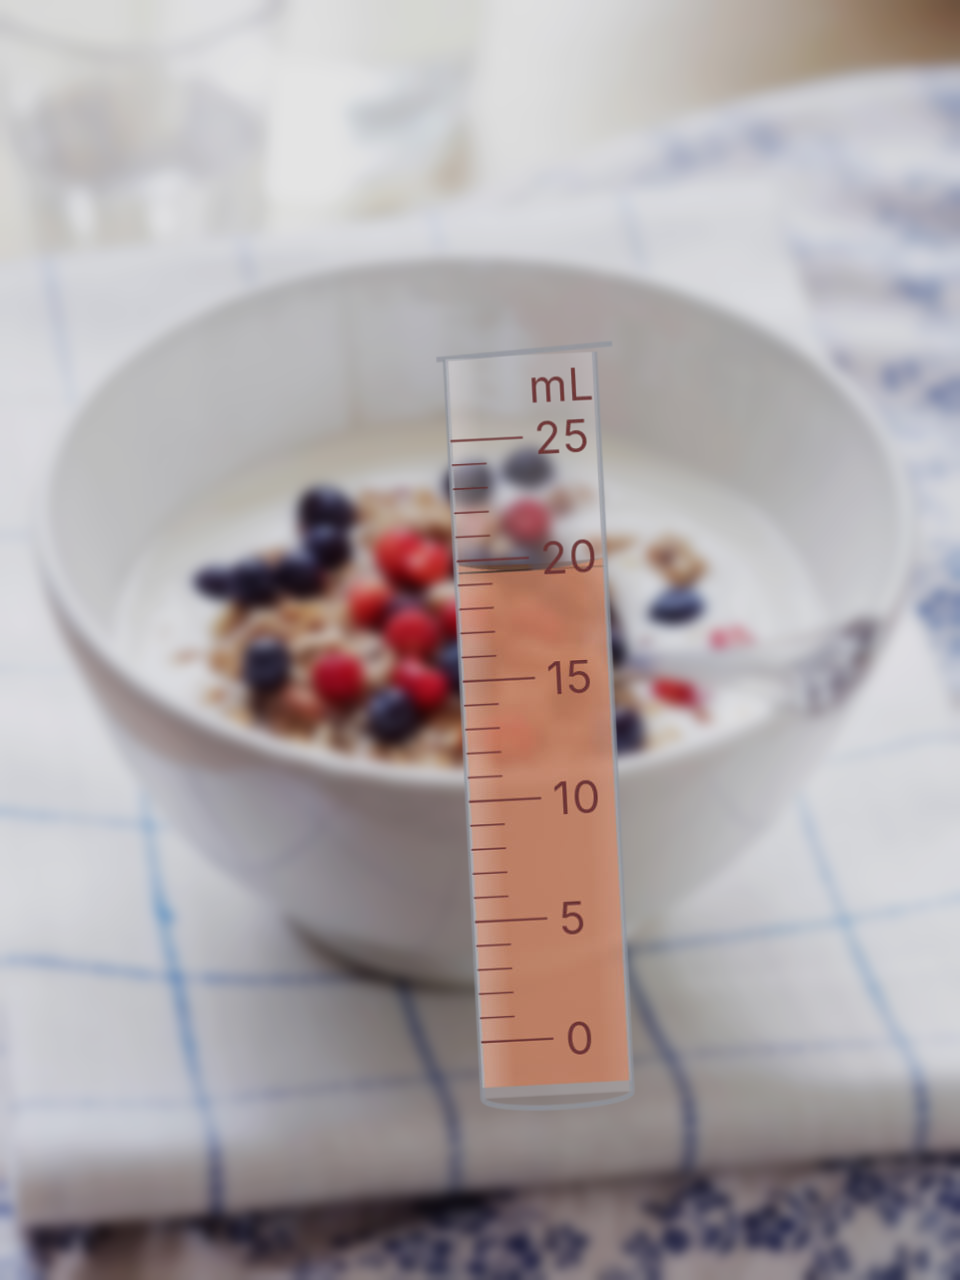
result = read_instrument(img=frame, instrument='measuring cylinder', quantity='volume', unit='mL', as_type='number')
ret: 19.5 mL
